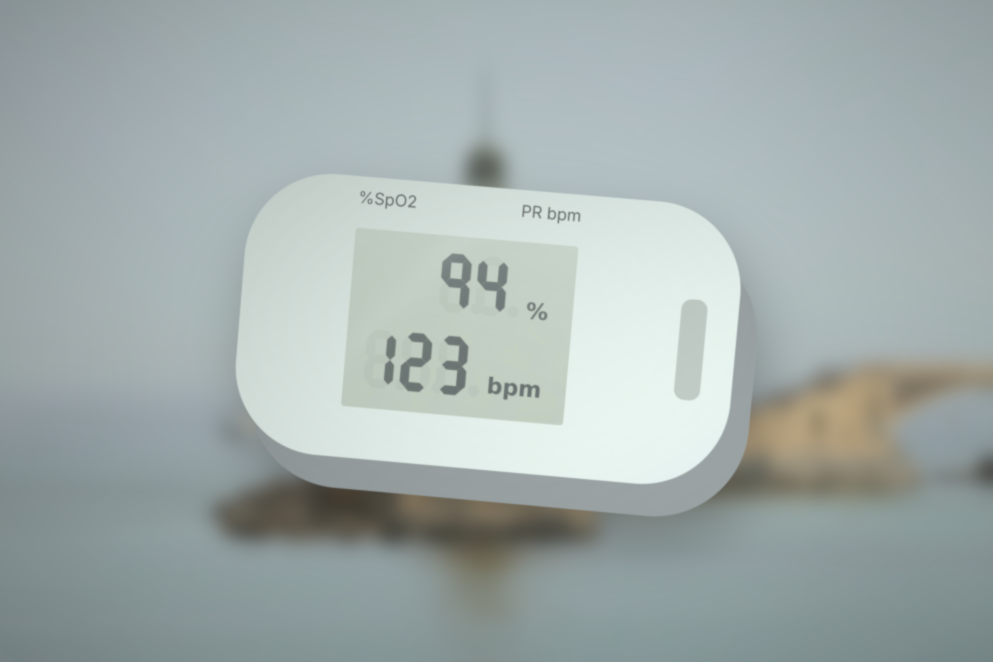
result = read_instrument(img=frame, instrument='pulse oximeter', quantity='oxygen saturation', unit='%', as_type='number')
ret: 94 %
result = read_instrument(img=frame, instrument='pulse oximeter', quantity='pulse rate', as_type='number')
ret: 123 bpm
